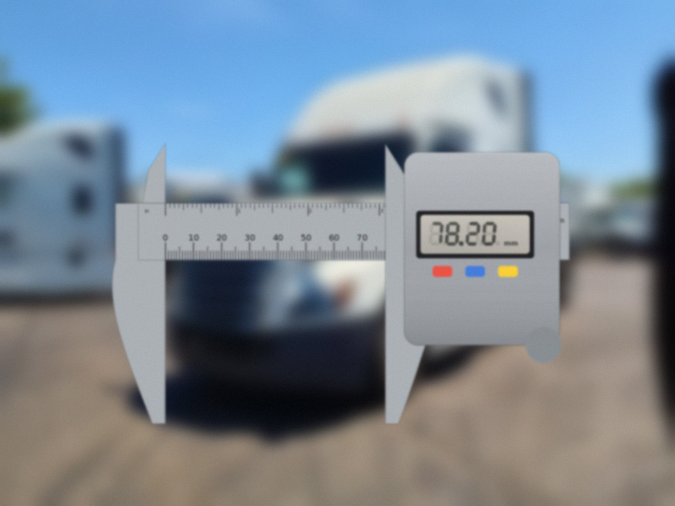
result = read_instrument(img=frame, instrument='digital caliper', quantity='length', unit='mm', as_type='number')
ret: 78.20 mm
